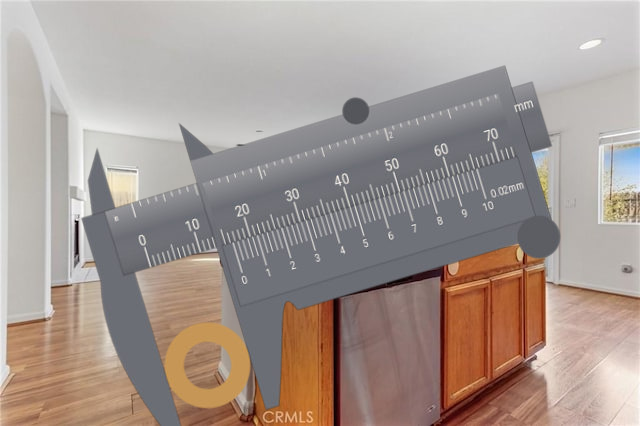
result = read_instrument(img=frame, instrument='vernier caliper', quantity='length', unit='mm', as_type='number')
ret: 16.5 mm
